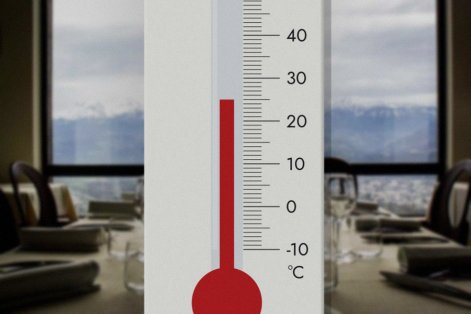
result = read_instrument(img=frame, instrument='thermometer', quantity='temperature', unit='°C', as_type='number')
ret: 25 °C
